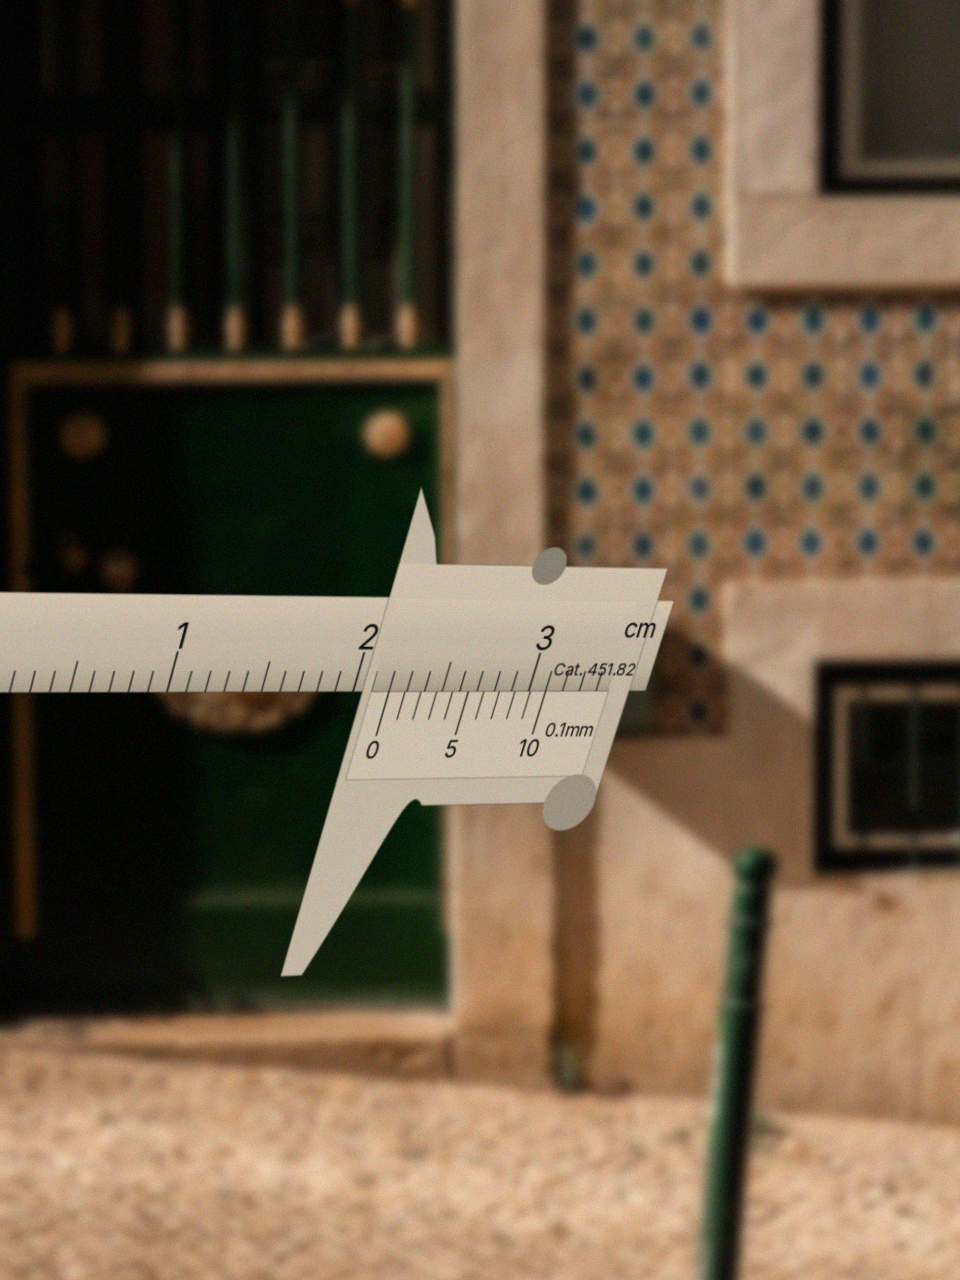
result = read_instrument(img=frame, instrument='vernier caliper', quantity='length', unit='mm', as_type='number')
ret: 22.0 mm
